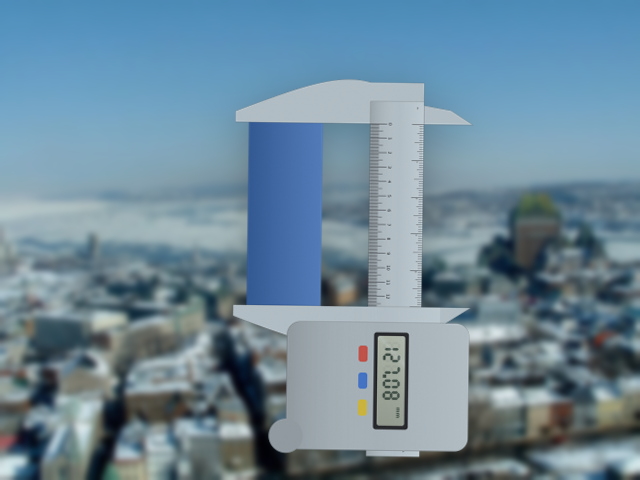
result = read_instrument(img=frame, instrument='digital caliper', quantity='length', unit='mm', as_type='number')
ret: 127.08 mm
